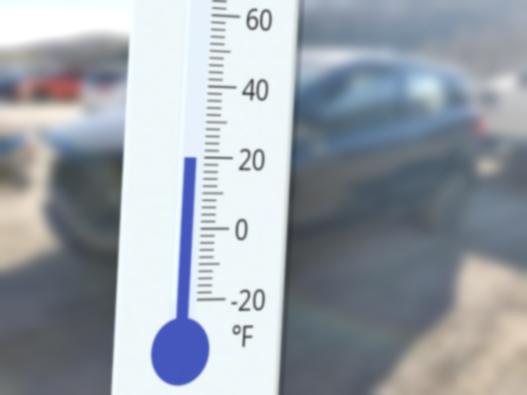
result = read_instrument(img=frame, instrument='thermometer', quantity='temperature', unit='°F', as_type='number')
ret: 20 °F
